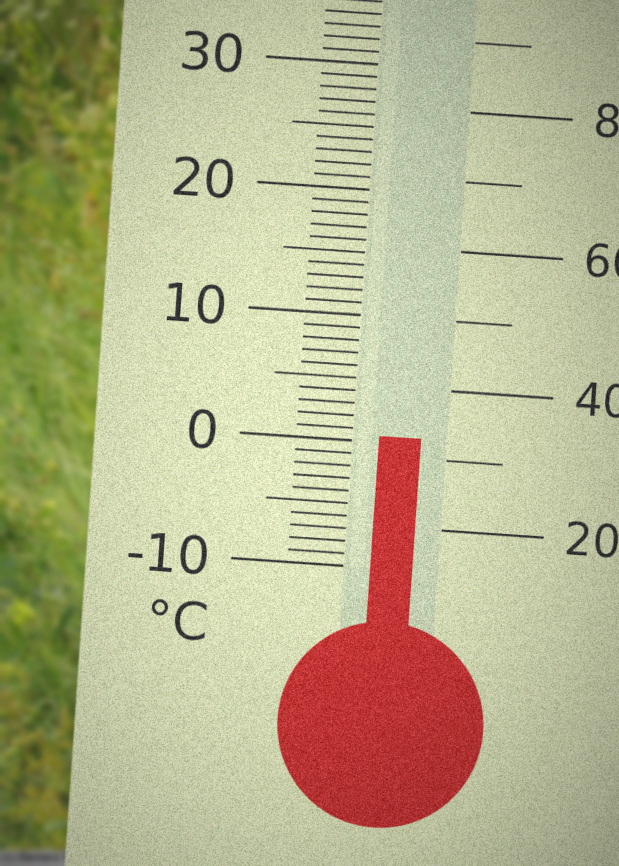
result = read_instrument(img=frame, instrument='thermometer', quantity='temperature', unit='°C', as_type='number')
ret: 0.5 °C
